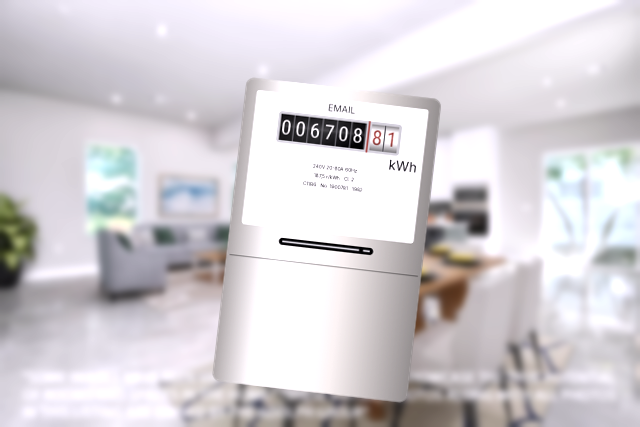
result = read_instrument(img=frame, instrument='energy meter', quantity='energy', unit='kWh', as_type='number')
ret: 6708.81 kWh
